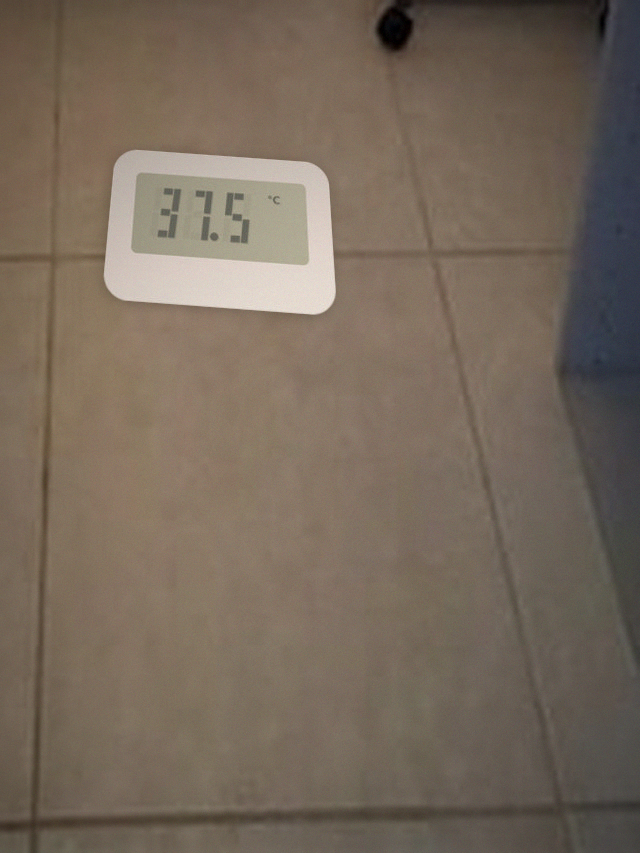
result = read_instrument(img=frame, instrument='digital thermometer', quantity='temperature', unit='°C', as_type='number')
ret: 37.5 °C
